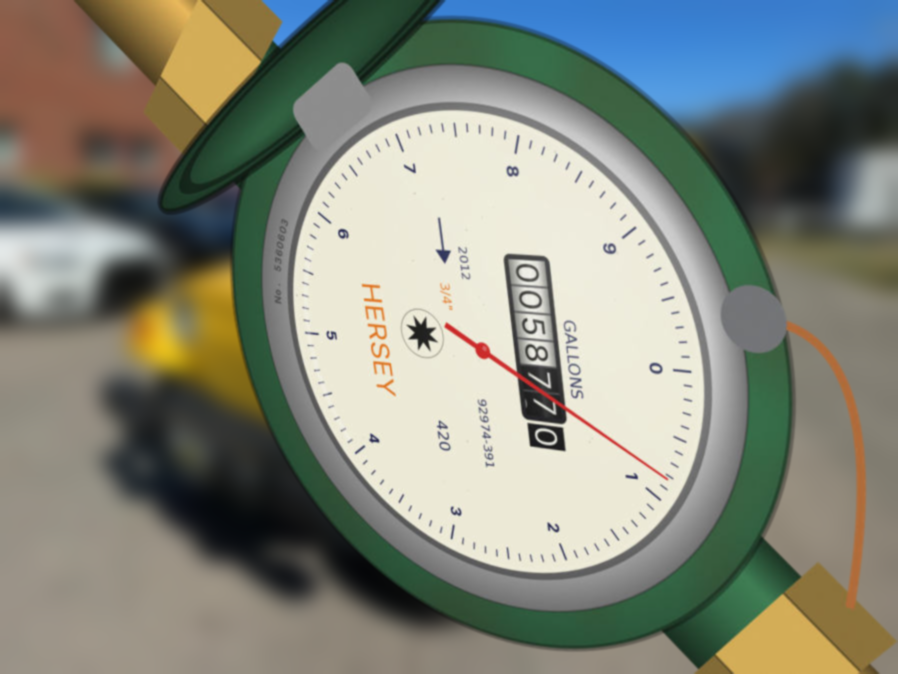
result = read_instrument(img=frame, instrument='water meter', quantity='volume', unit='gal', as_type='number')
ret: 58770.8 gal
